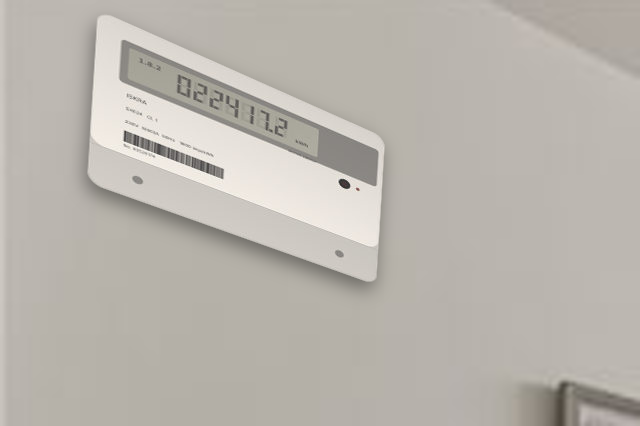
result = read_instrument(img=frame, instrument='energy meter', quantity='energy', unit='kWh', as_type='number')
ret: 22417.2 kWh
